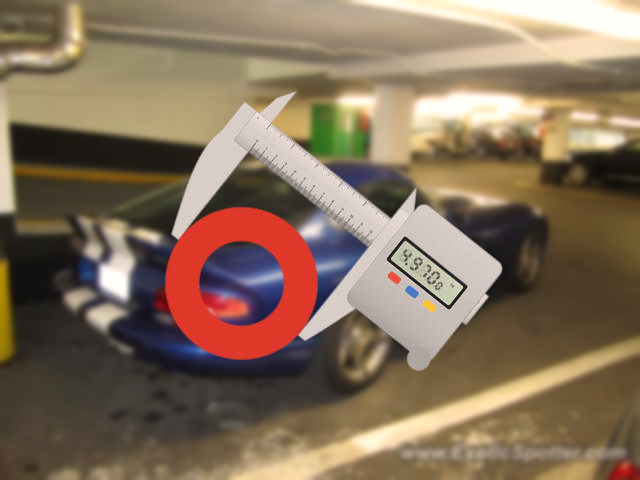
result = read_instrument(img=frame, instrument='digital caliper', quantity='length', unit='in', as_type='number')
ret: 4.9700 in
